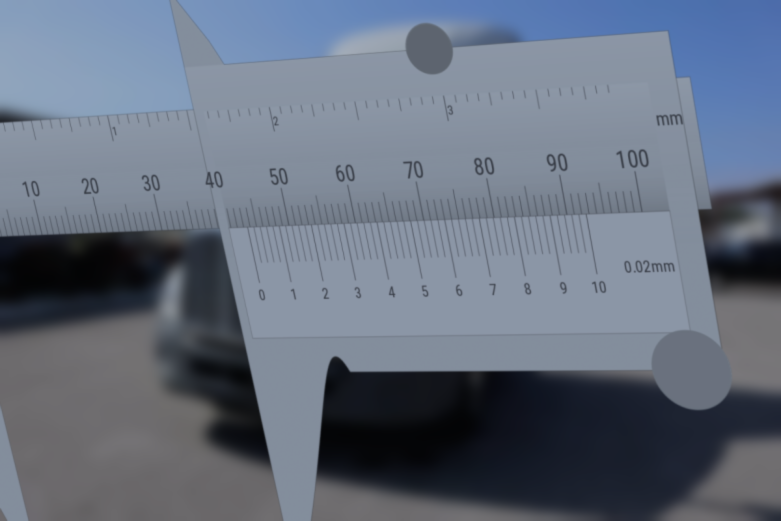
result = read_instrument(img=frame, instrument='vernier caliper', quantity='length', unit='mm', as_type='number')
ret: 43.6 mm
